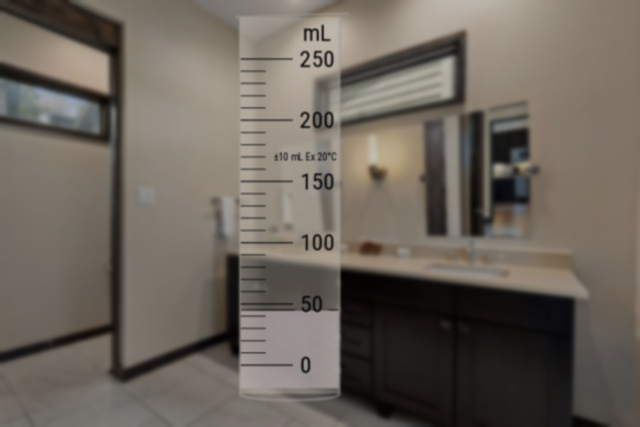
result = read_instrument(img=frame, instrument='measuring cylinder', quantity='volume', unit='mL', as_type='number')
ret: 45 mL
